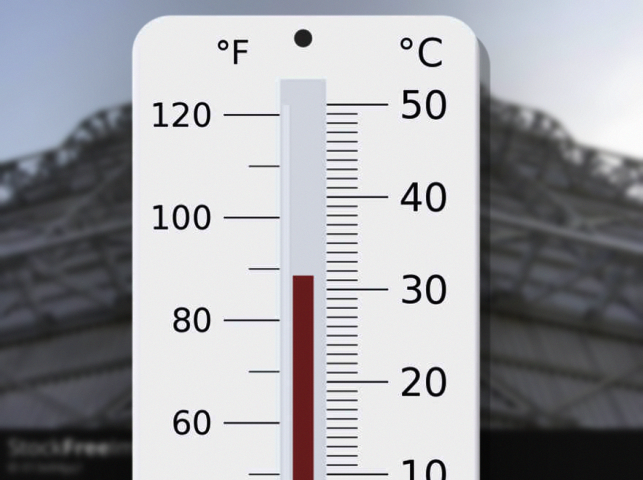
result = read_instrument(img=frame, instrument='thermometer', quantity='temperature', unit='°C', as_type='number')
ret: 31.5 °C
